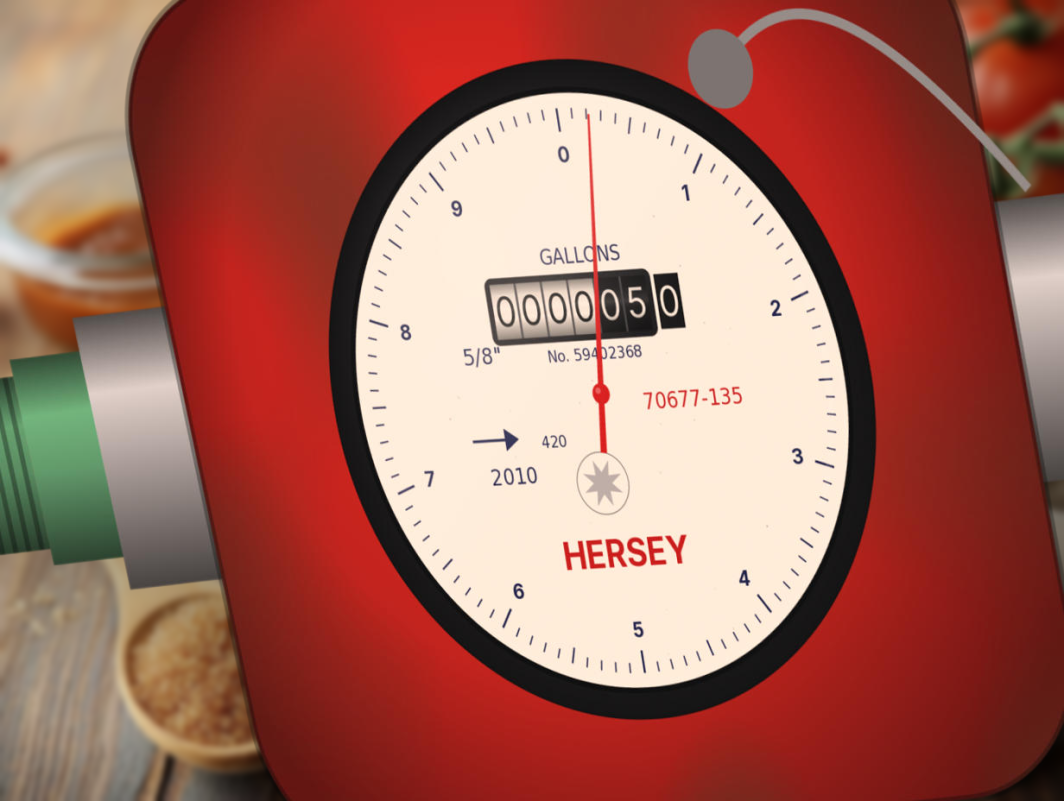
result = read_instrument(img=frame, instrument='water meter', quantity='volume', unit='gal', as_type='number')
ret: 50.2 gal
